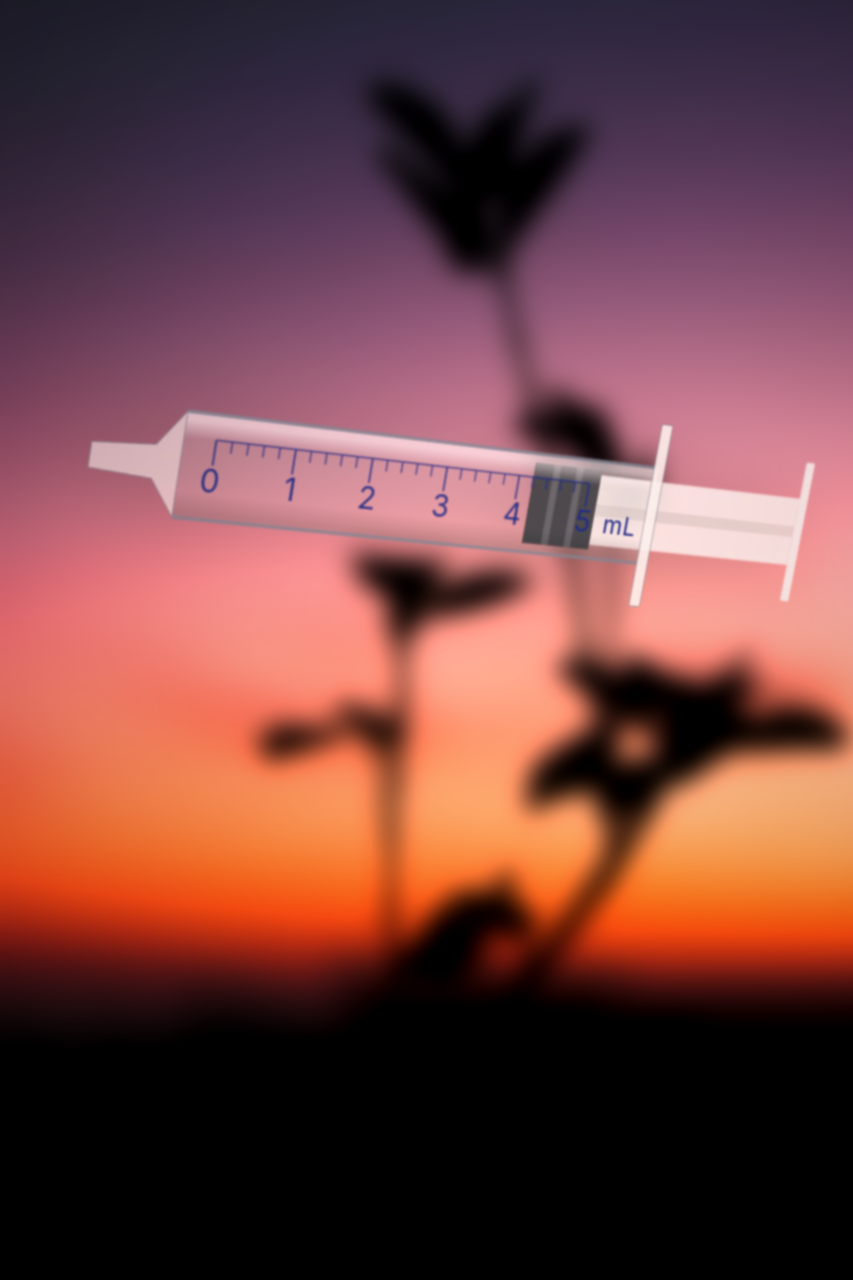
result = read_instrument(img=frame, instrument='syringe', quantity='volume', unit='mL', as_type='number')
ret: 4.2 mL
